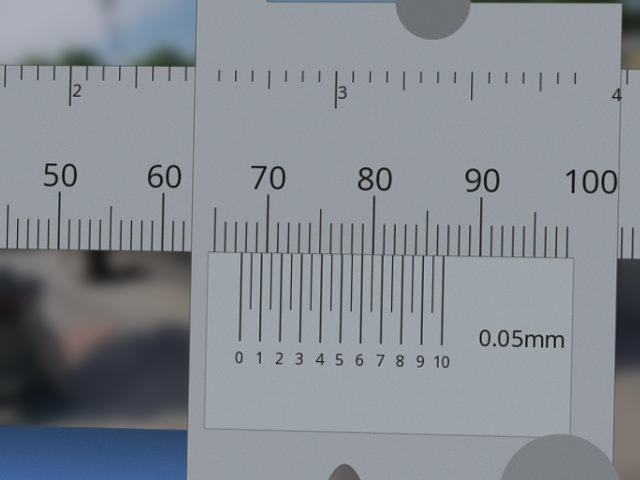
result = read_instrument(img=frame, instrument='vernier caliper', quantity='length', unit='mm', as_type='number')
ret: 67.6 mm
